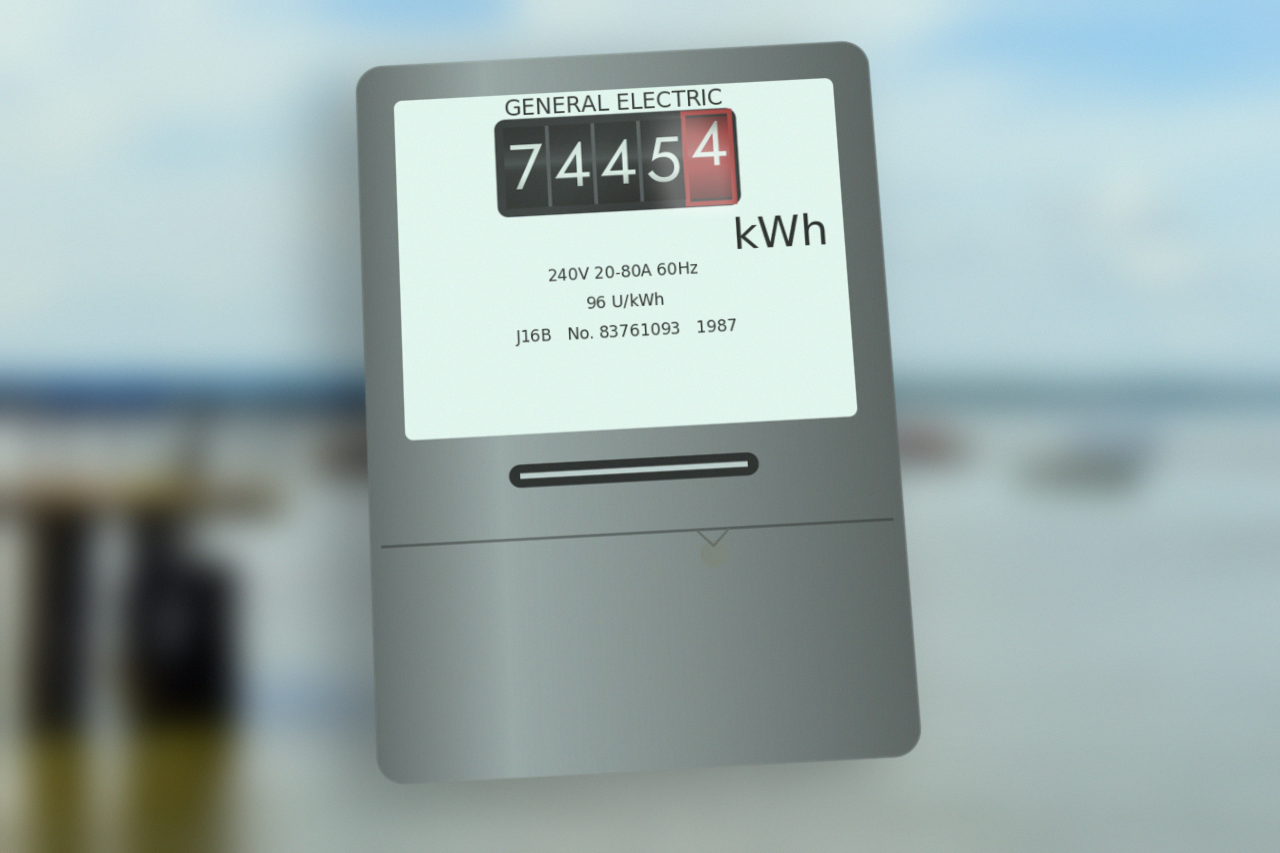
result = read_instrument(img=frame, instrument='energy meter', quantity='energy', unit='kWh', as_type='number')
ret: 7445.4 kWh
